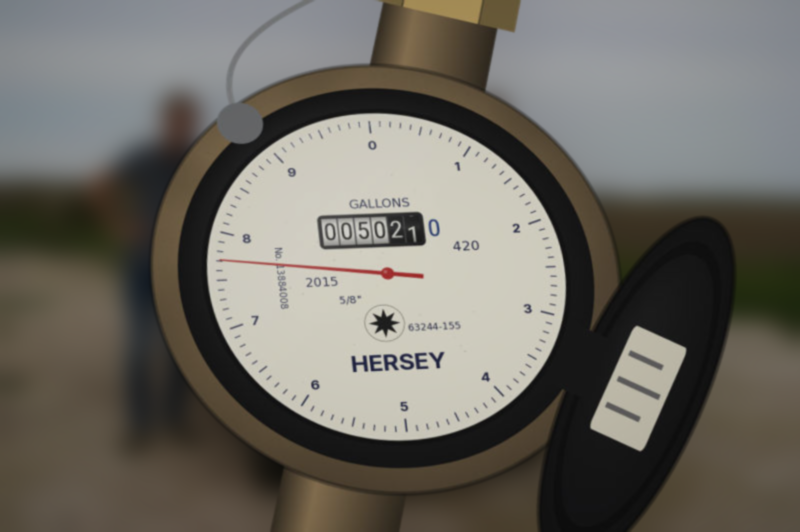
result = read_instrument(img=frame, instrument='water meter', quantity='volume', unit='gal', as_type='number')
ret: 50207.7 gal
